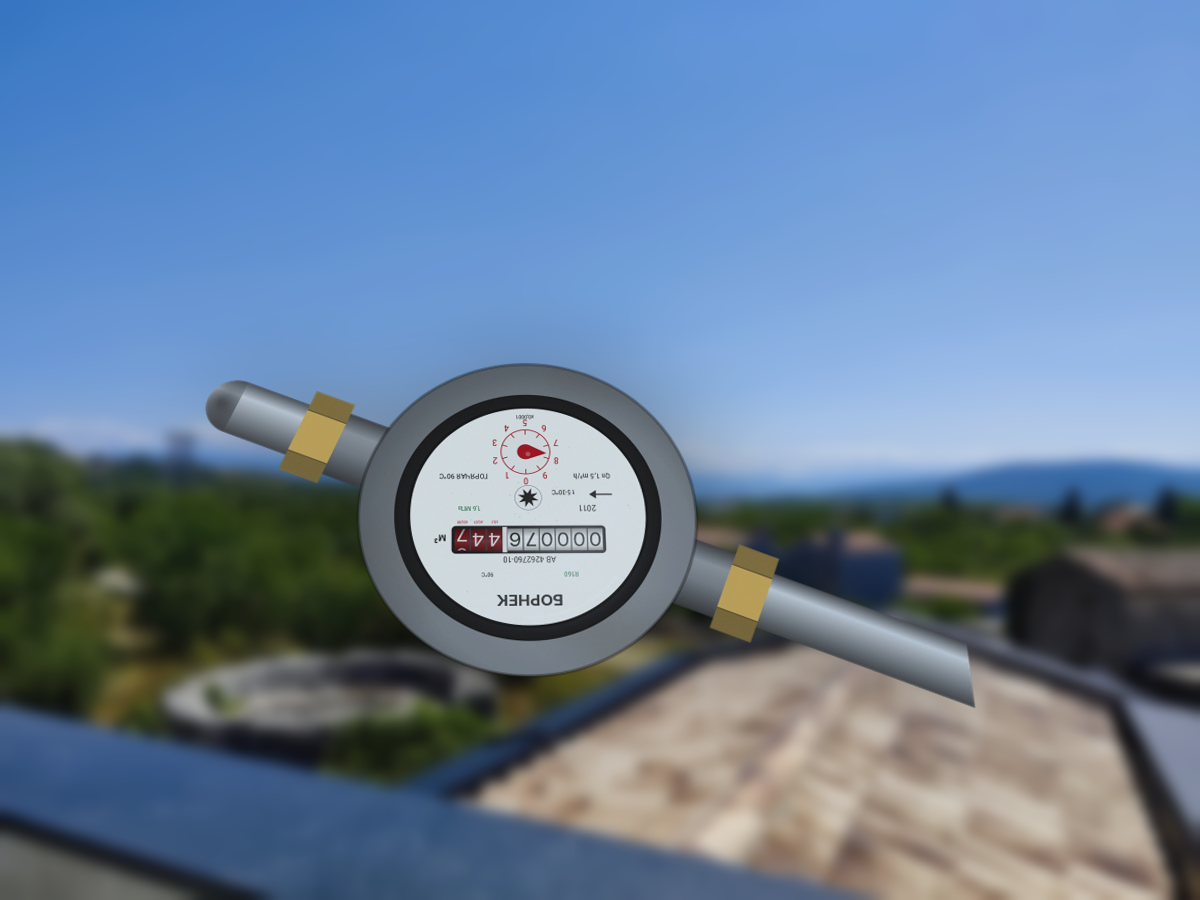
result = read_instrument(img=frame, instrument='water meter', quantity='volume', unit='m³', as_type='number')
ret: 76.4467 m³
